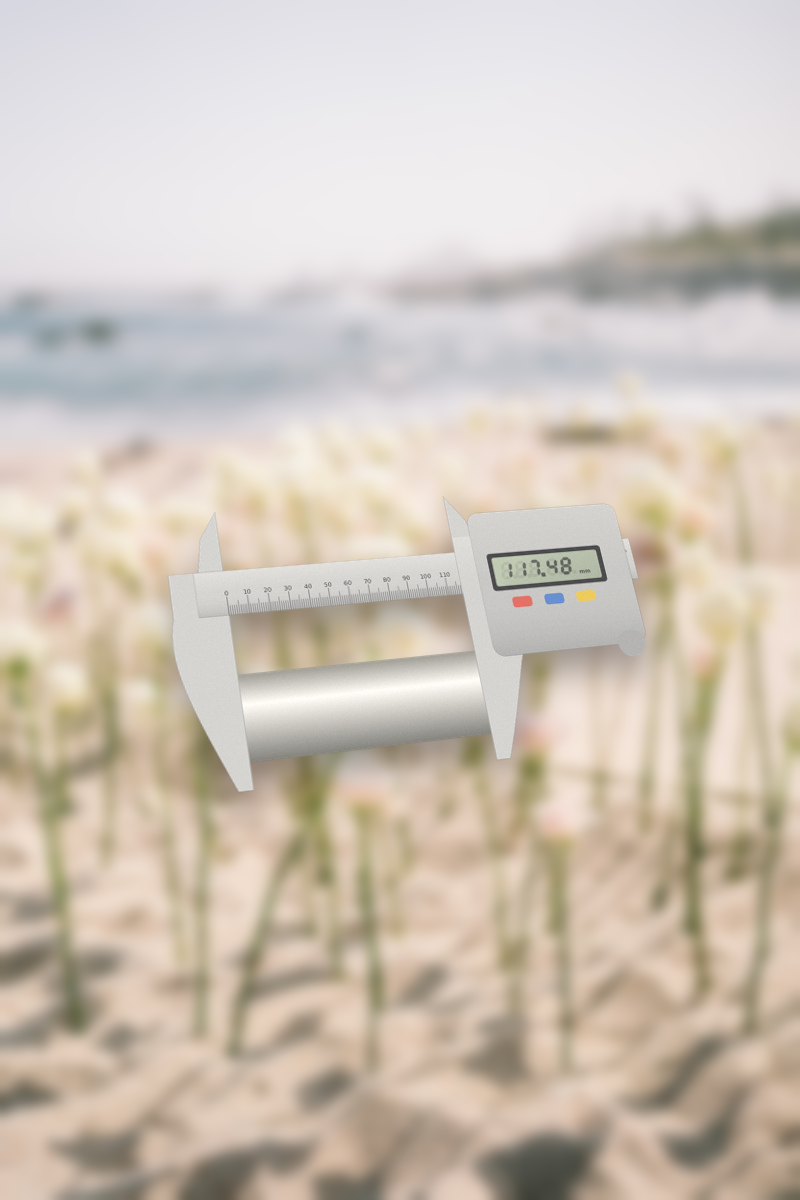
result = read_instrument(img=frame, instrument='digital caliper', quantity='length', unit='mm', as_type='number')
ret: 117.48 mm
